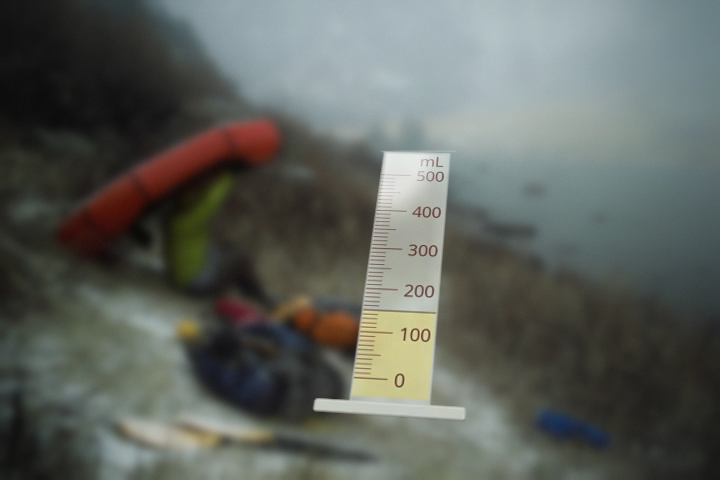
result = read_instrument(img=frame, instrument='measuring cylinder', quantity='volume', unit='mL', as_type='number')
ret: 150 mL
